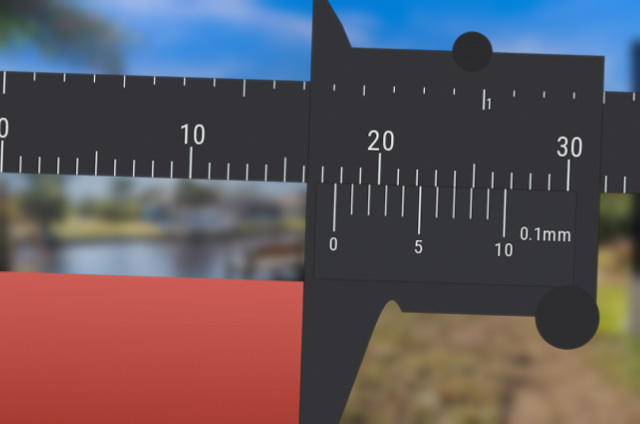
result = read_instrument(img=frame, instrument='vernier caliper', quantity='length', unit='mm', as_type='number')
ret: 17.7 mm
